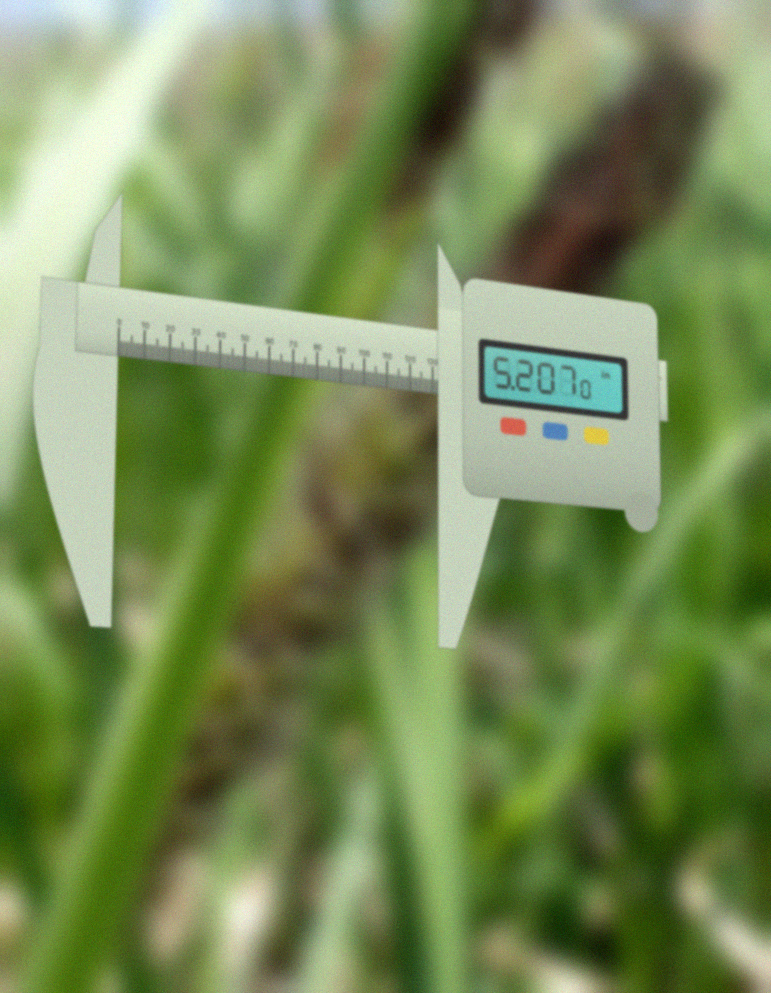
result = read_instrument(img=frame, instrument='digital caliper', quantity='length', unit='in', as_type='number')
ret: 5.2070 in
